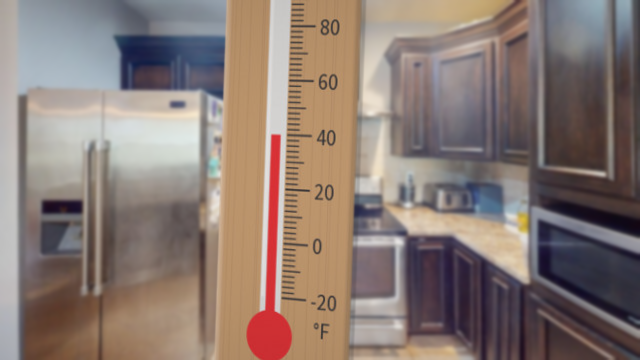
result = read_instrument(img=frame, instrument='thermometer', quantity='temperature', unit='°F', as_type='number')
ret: 40 °F
